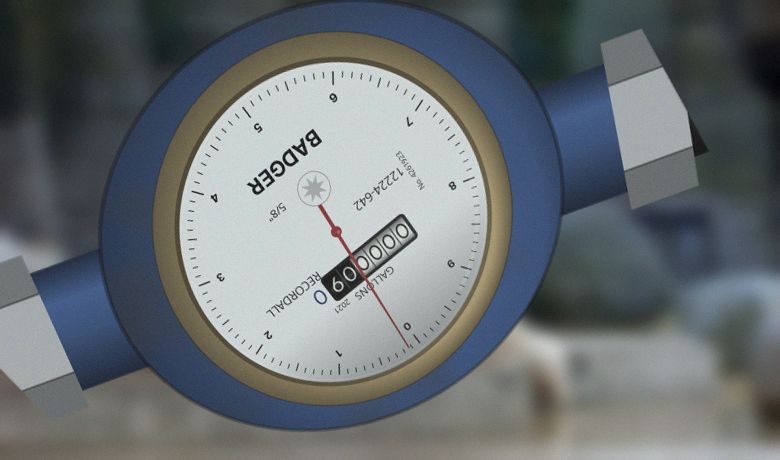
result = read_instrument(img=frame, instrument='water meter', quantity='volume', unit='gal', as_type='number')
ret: 90.1 gal
